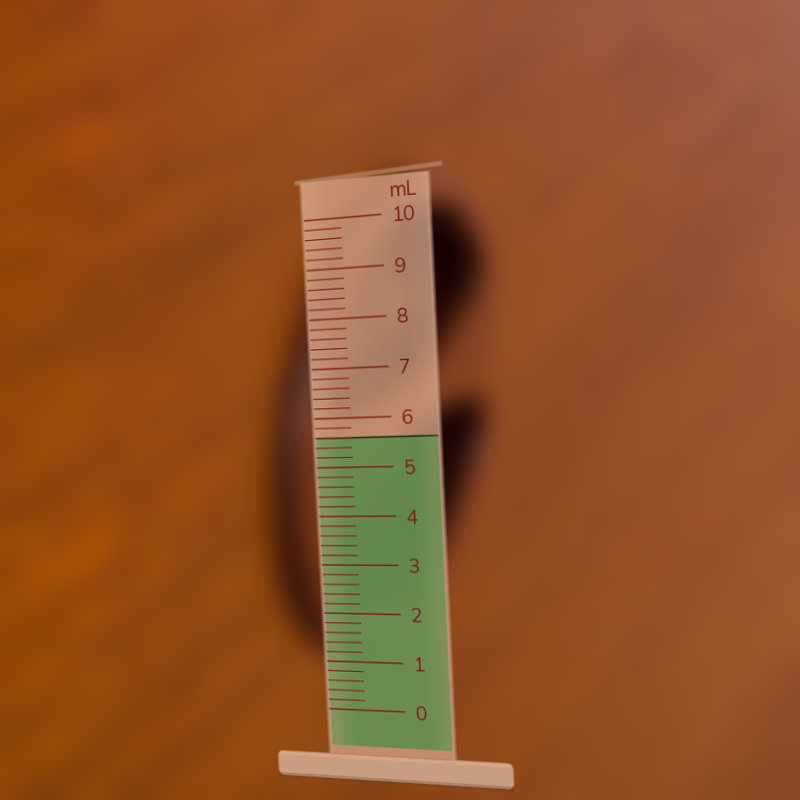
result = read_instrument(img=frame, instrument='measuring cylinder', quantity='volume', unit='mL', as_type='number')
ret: 5.6 mL
